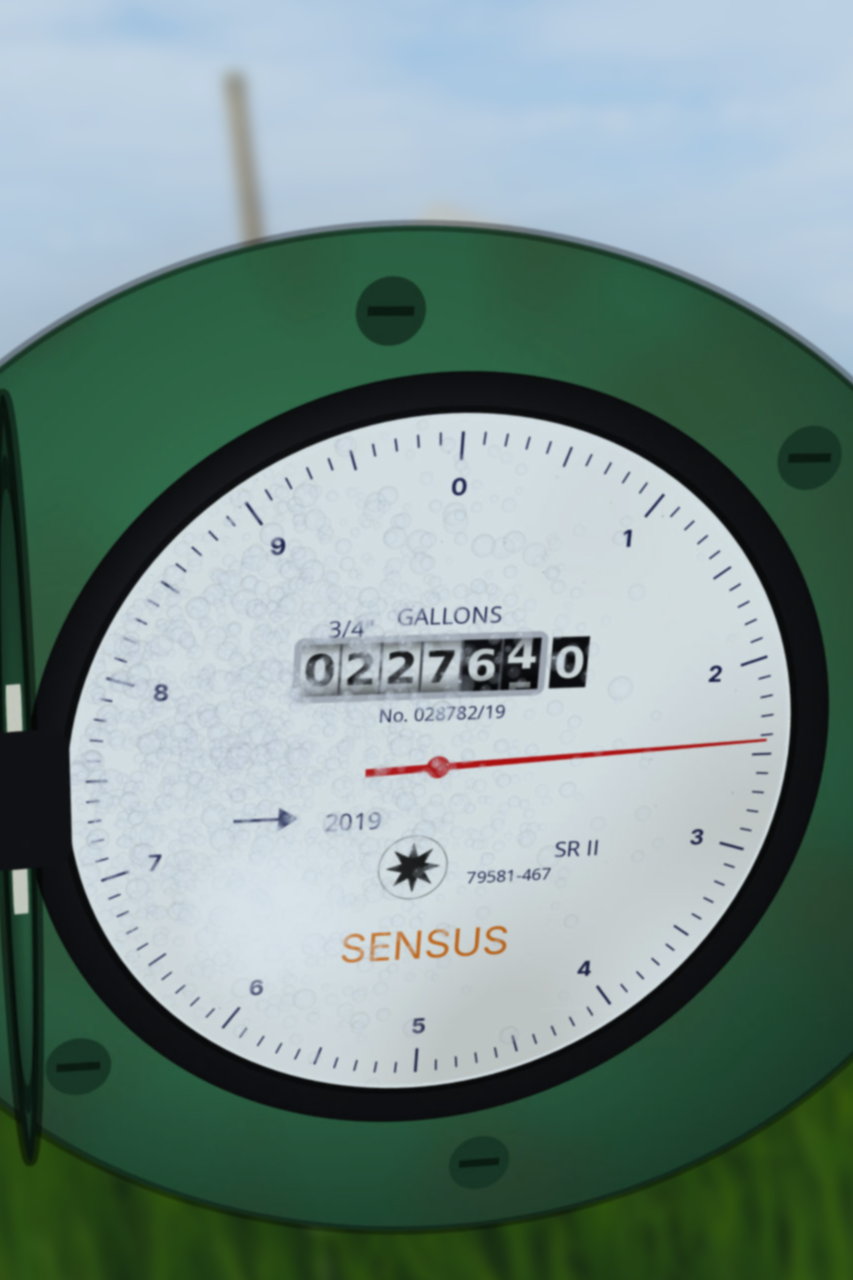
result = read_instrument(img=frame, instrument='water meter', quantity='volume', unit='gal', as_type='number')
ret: 227642.4 gal
